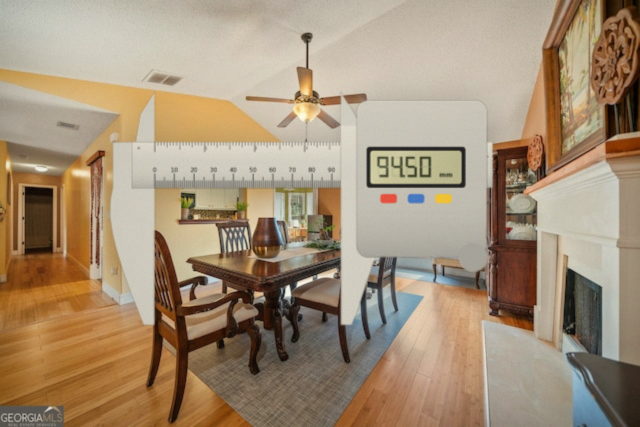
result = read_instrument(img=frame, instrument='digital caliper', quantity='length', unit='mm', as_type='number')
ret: 94.50 mm
